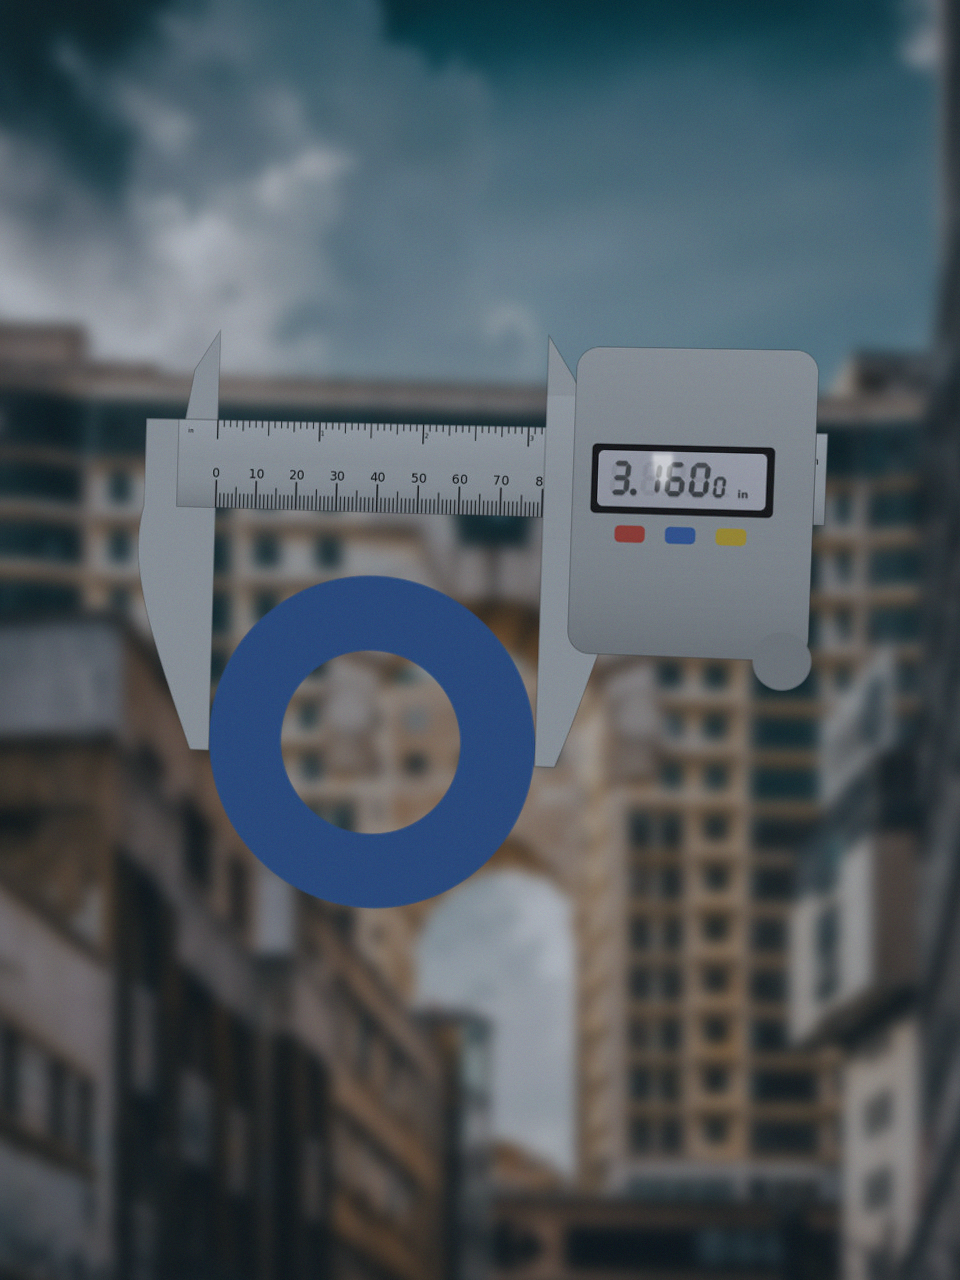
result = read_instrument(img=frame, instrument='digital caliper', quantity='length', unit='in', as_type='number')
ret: 3.1600 in
